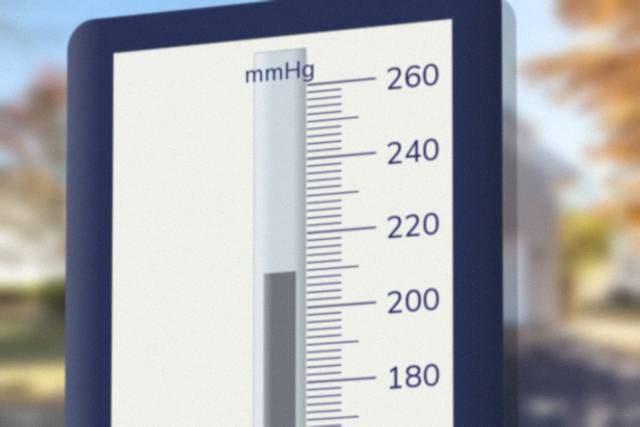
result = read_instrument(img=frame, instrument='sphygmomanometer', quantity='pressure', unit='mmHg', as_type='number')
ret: 210 mmHg
